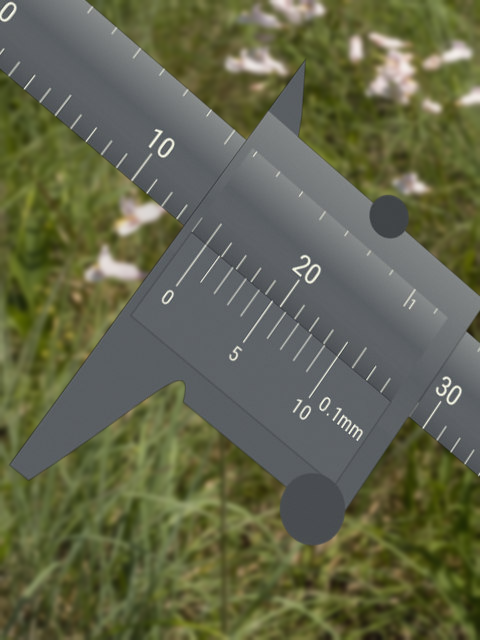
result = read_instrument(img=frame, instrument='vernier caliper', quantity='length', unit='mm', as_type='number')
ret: 15.0 mm
